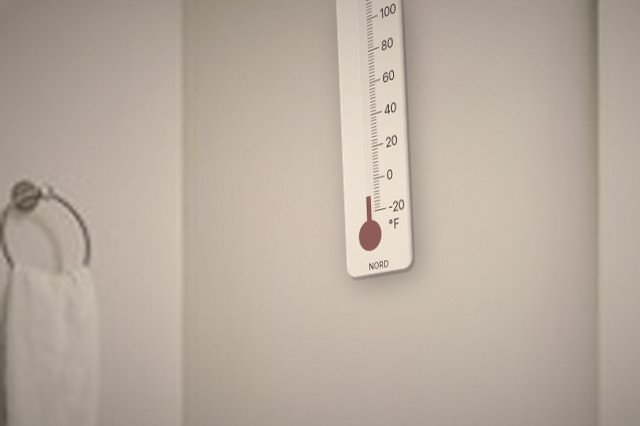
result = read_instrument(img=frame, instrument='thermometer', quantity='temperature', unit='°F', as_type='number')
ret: -10 °F
